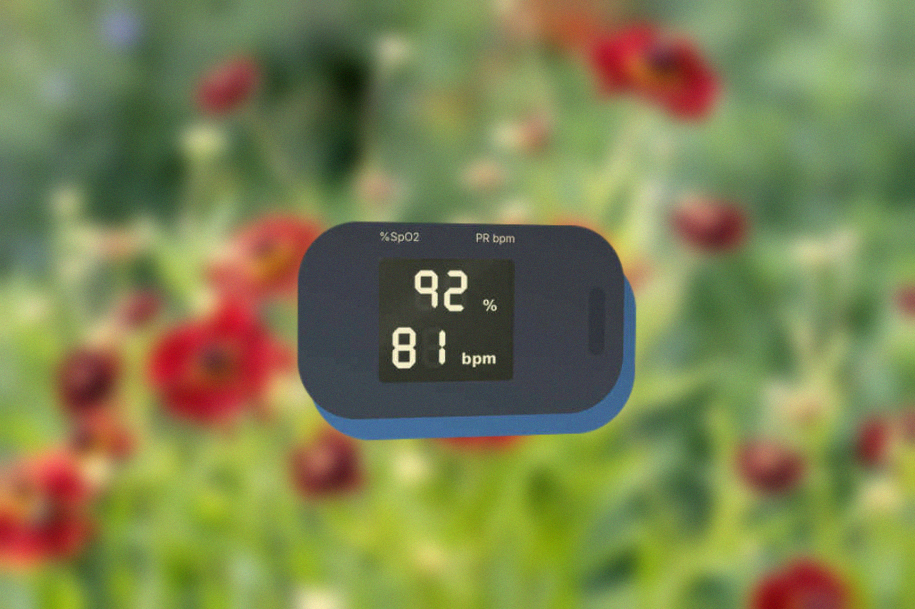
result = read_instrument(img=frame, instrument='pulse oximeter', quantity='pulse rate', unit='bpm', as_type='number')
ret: 81 bpm
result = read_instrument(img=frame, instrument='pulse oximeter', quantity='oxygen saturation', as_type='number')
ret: 92 %
